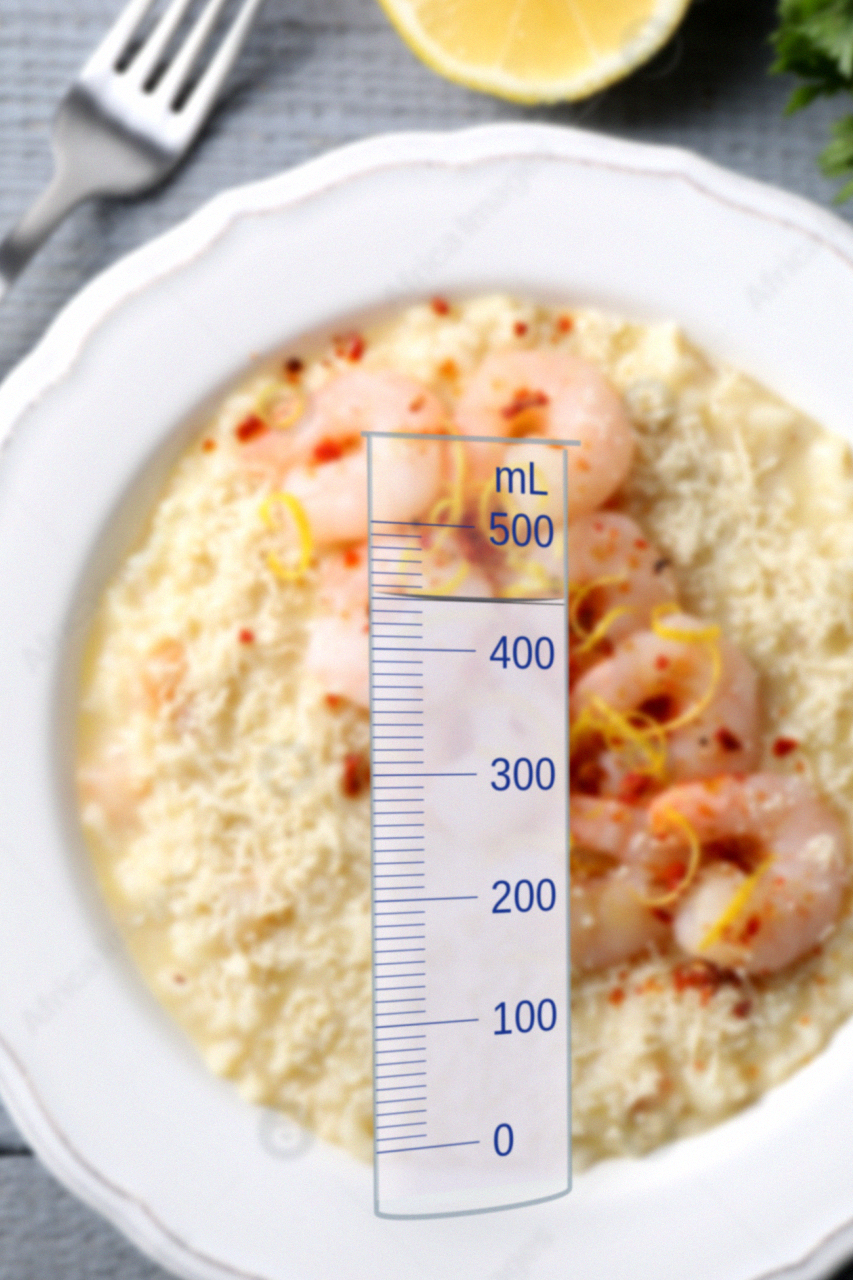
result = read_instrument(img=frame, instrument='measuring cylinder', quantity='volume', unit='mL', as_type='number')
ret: 440 mL
